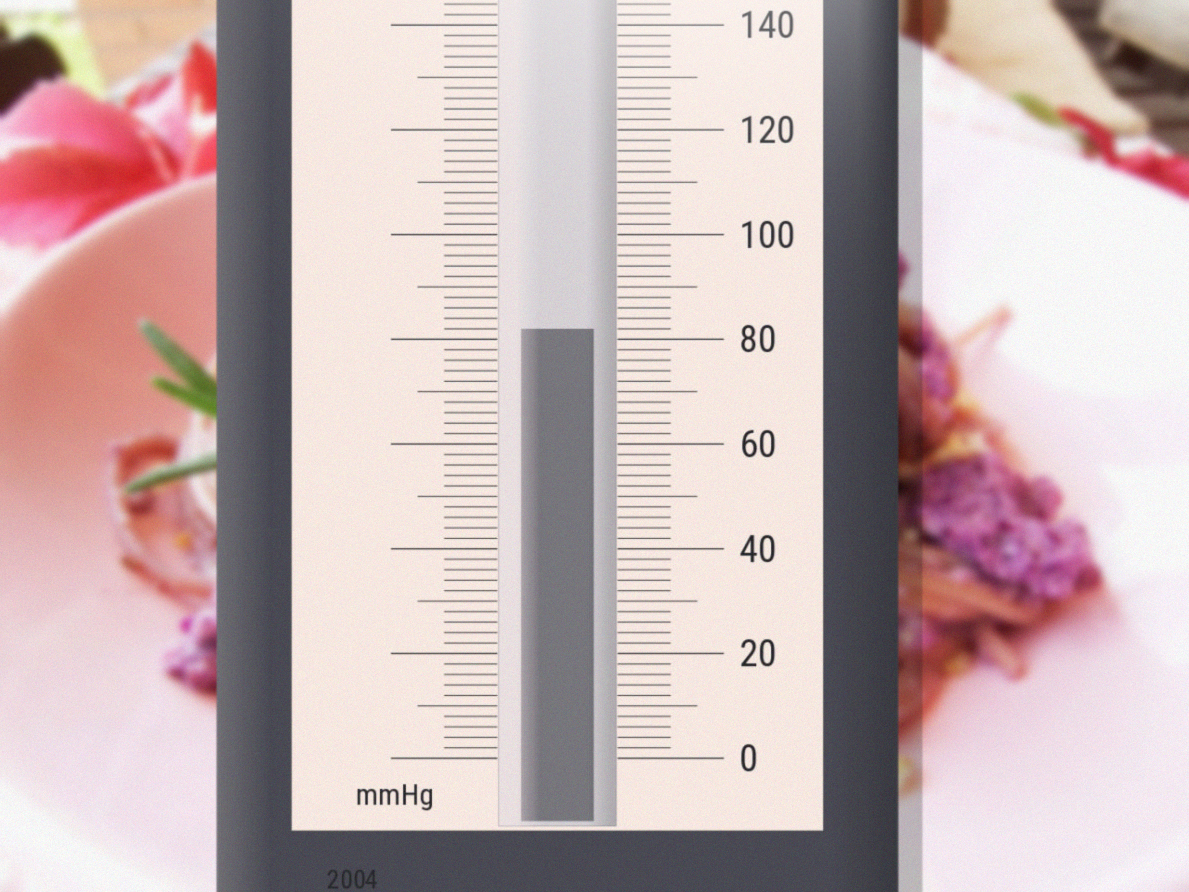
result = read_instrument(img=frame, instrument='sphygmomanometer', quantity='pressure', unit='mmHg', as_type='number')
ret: 82 mmHg
